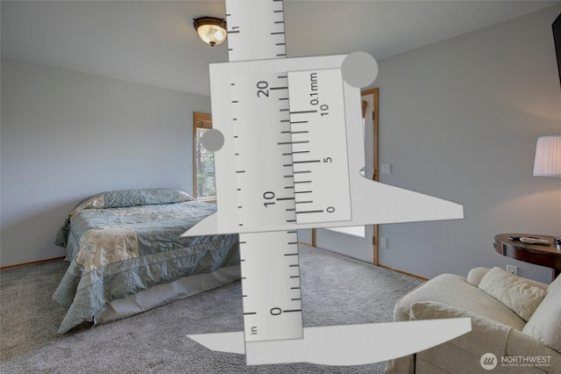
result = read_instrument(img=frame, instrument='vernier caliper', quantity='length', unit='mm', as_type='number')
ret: 8.7 mm
